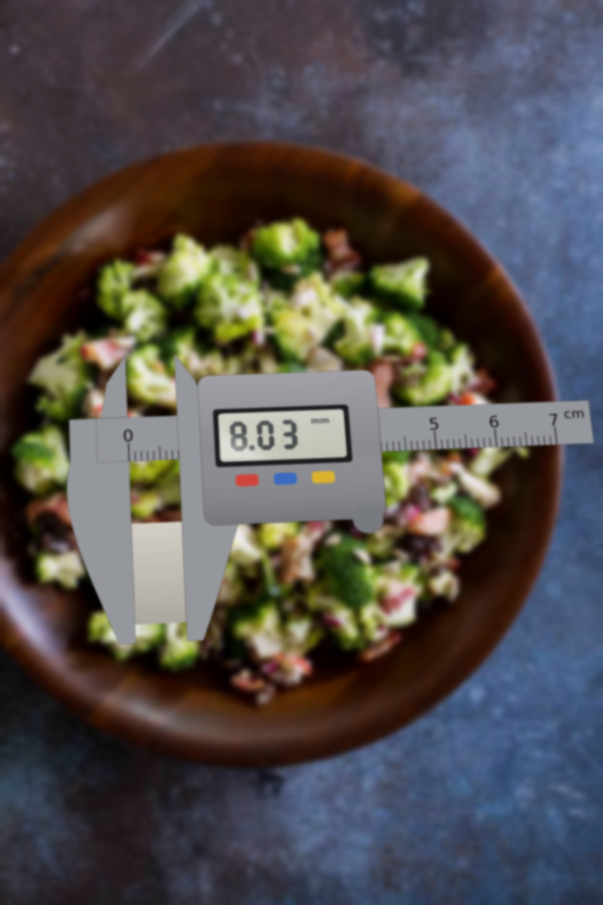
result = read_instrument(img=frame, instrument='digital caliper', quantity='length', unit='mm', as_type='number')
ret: 8.03 mm
